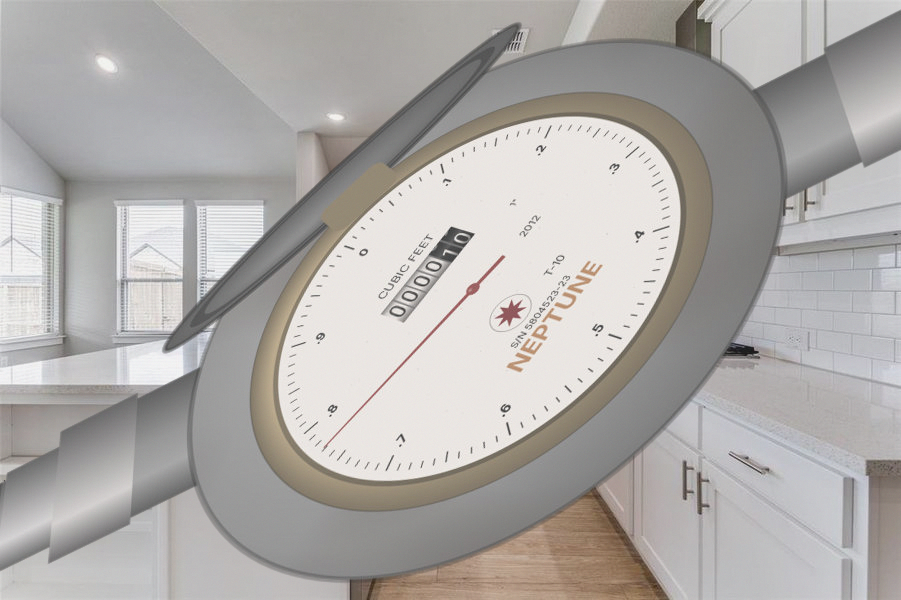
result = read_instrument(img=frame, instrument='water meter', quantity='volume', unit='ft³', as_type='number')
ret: 9.77 ft³
